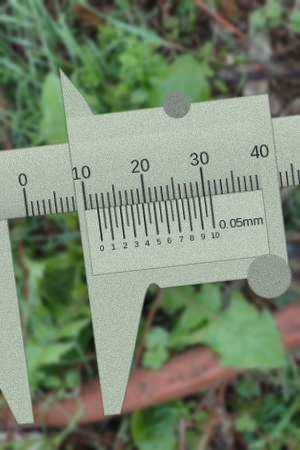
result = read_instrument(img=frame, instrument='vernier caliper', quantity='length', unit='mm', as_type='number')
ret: 12.0 mm
